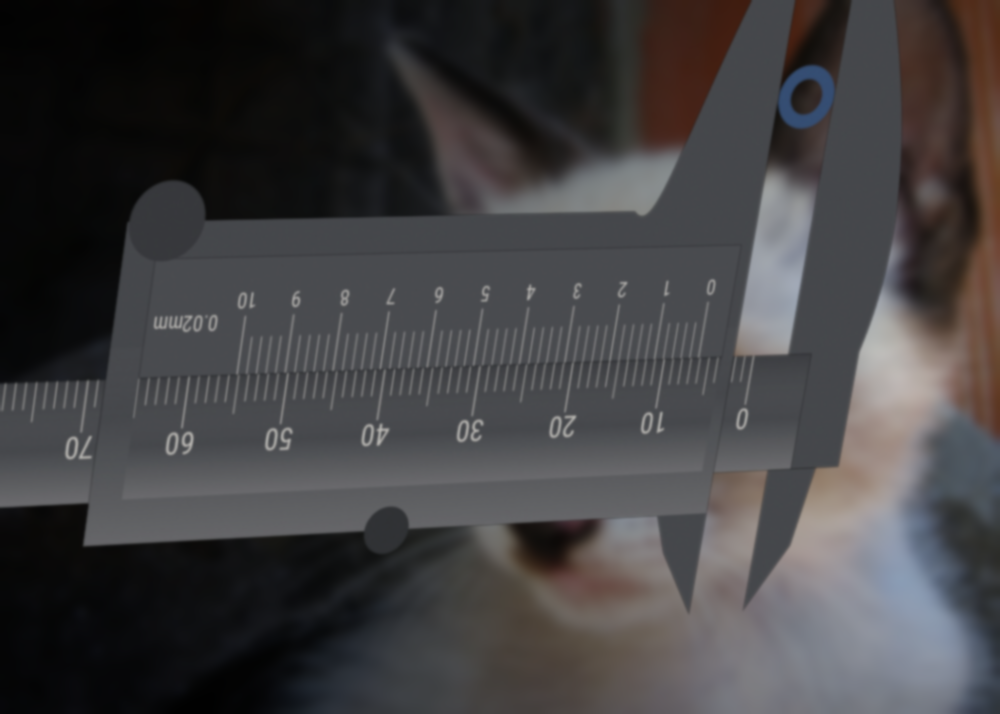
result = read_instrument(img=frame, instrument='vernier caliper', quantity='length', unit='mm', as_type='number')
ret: 6.2 mm
